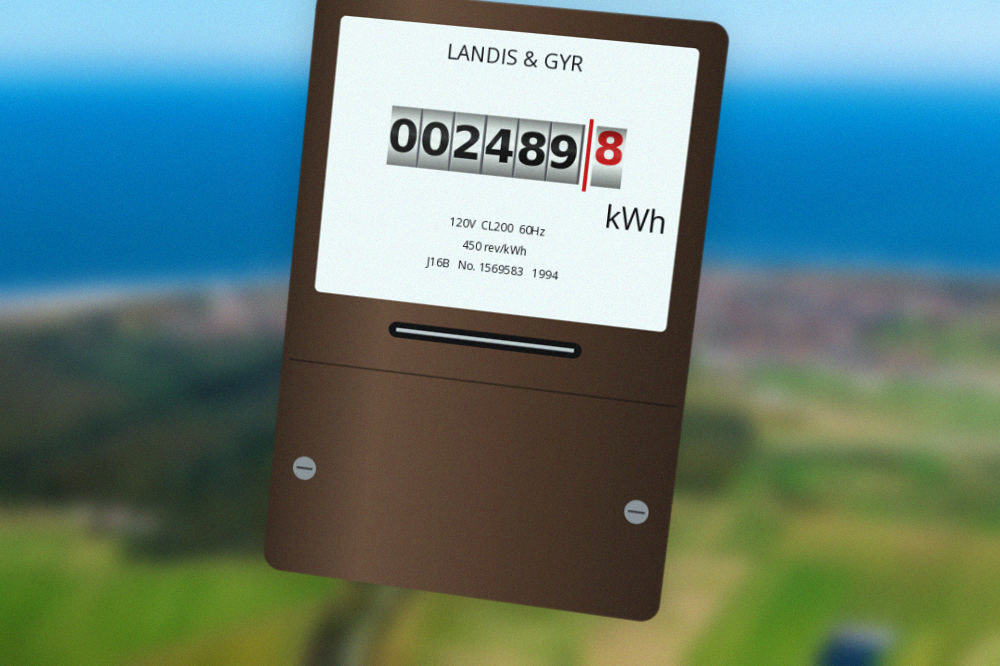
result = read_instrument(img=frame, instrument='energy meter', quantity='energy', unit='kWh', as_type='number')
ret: 2489.8 kWh
